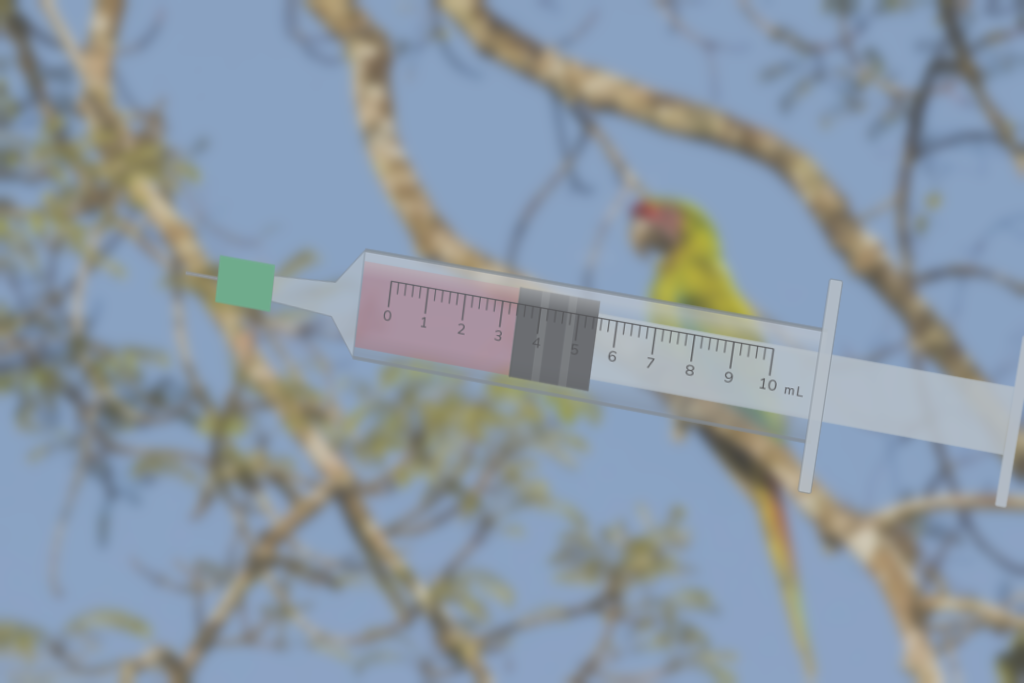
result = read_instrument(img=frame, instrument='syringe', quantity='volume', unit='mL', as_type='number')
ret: 3.4 mL
